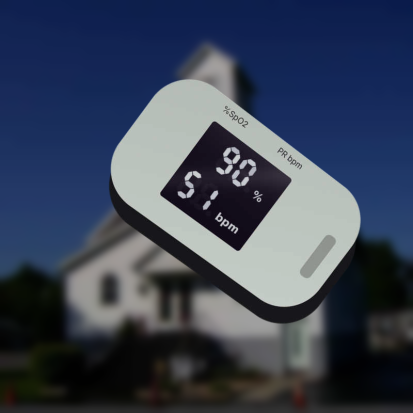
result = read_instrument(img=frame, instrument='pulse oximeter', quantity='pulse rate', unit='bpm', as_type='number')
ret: 51 bpm
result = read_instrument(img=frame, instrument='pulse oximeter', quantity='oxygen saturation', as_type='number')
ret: 90 %
